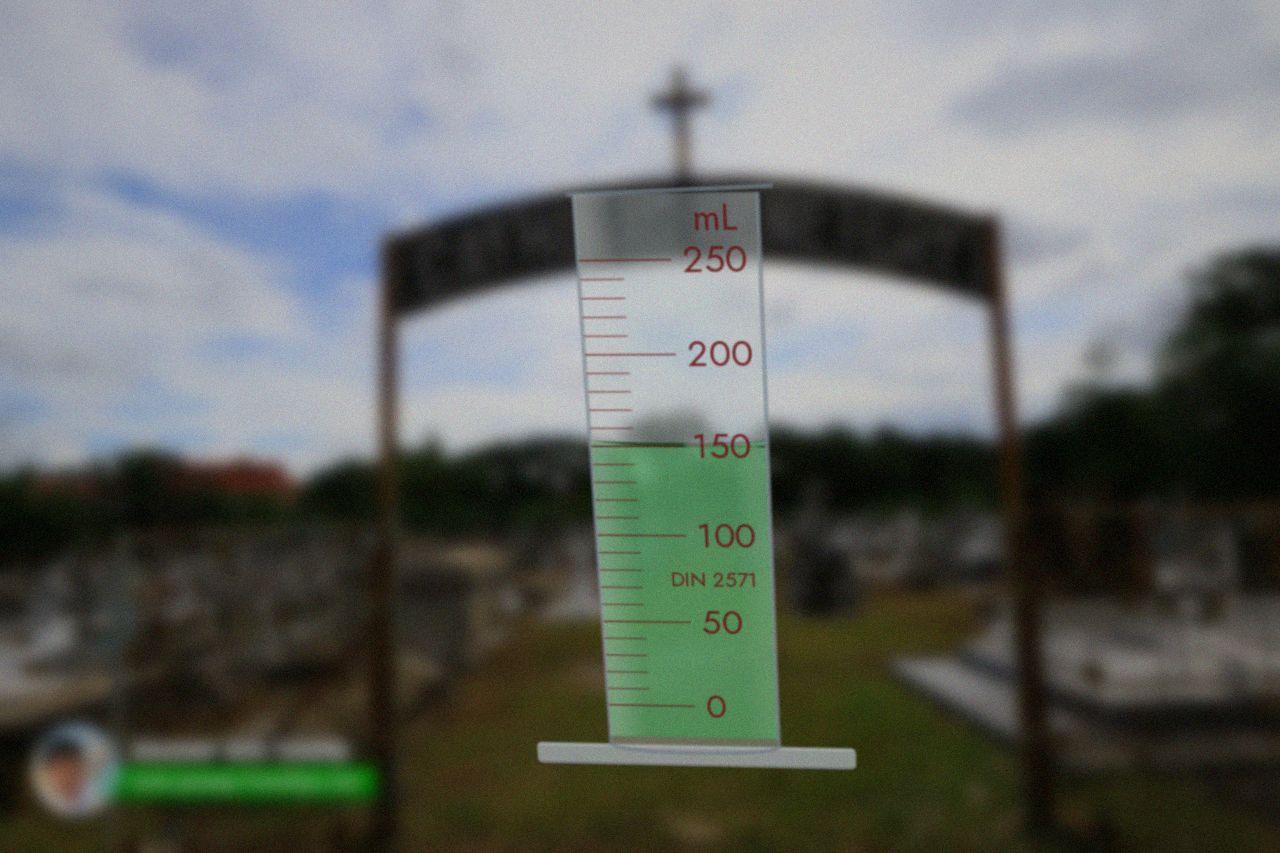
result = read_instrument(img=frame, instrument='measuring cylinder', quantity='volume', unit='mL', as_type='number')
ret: 150 mL
